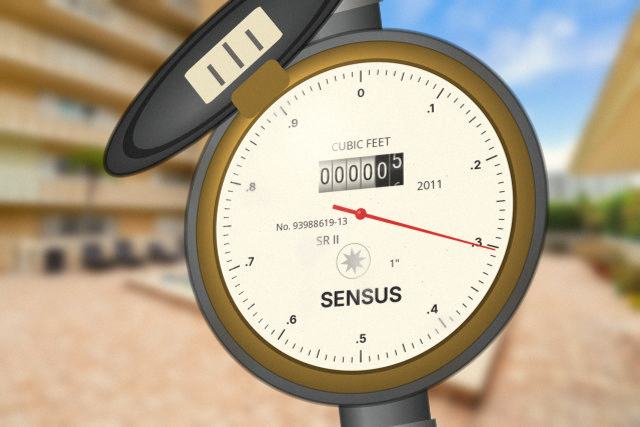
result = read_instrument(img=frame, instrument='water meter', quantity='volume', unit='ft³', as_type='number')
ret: 5.30 ft³
